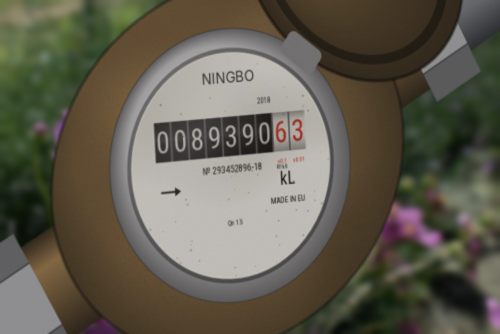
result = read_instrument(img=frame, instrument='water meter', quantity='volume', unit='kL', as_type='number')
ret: 89390.63 kL
